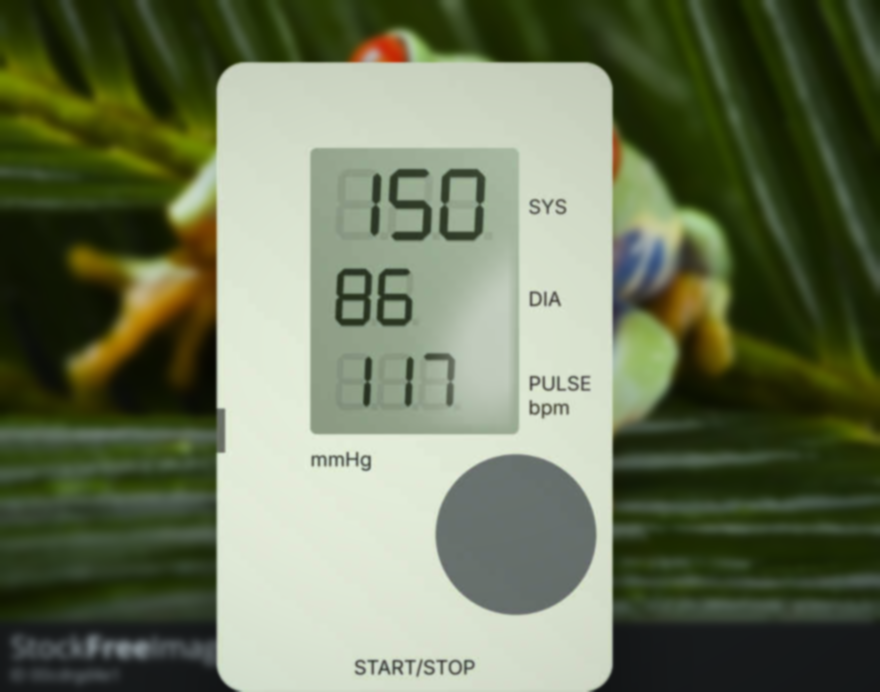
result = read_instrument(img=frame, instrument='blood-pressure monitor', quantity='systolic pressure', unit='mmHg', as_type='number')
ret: 150 mmHg
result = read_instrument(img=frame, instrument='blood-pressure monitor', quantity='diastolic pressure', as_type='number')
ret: 86 mmHg
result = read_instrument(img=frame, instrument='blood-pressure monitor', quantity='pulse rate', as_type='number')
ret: 117 bpm
